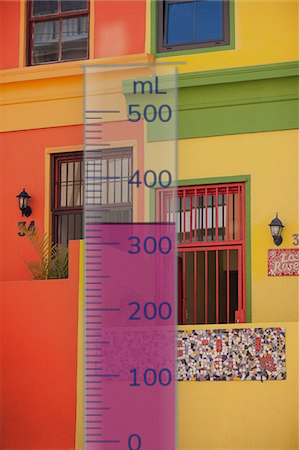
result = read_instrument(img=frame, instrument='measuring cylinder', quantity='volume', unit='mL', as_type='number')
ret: 330 mL
